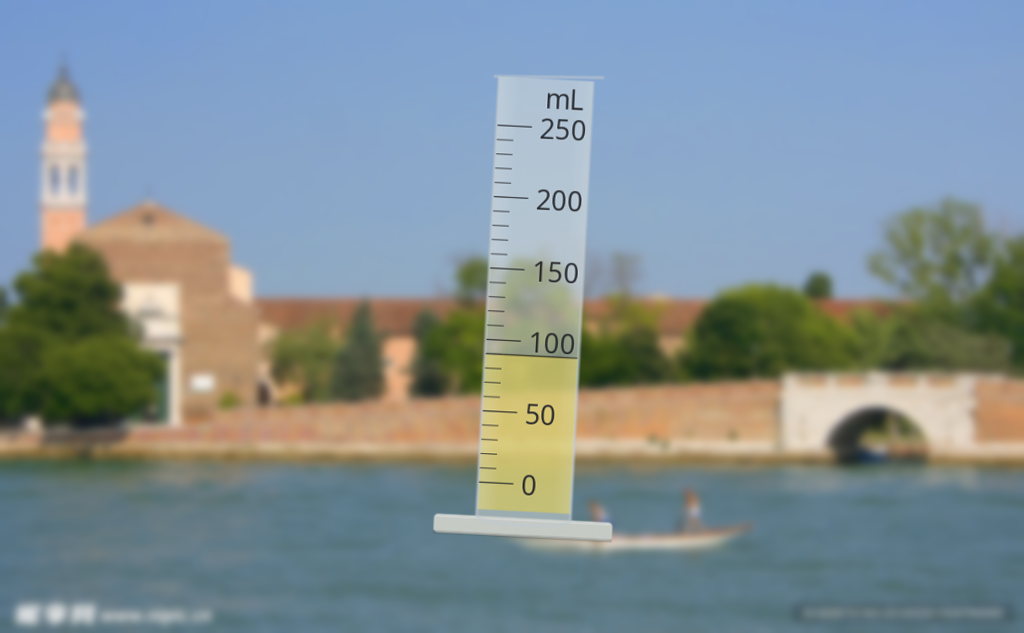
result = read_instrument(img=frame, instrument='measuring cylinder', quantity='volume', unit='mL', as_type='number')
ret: 90 mL
